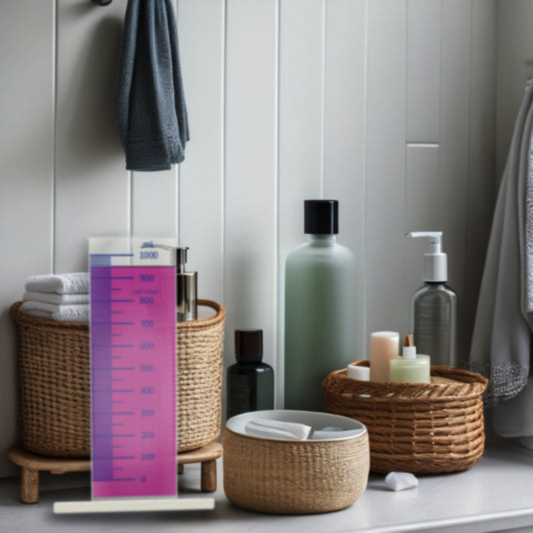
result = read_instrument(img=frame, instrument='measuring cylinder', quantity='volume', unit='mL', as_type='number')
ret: 950 mL
